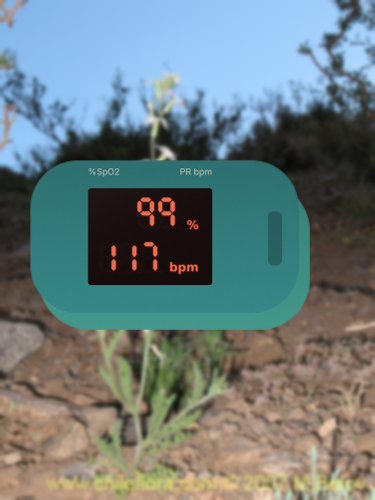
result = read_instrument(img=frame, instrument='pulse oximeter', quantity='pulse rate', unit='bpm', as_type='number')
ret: 117 bpm
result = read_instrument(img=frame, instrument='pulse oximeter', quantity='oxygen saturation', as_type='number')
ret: 99 %
